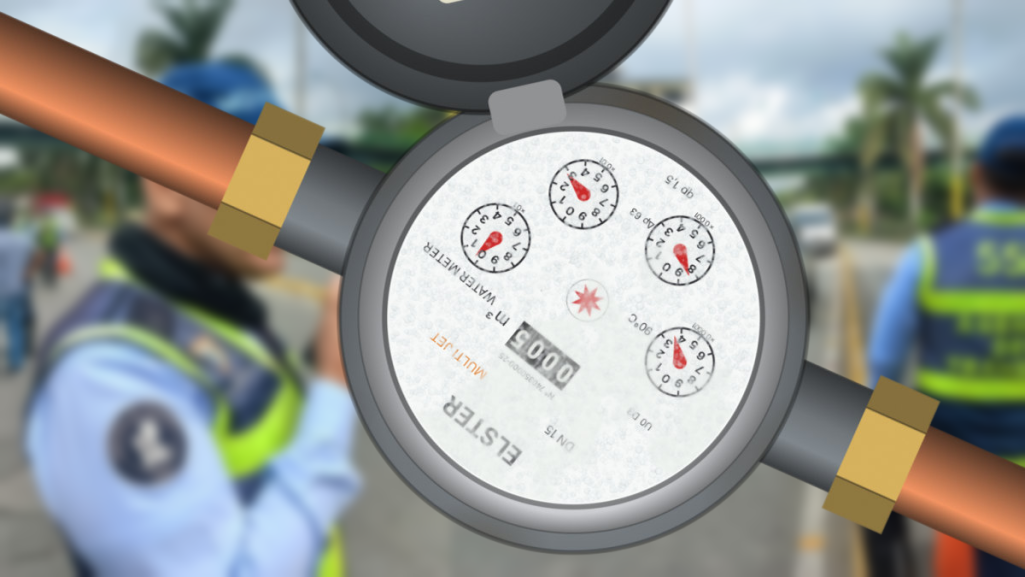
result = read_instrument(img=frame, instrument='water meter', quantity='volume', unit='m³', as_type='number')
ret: 5.0283 m³
